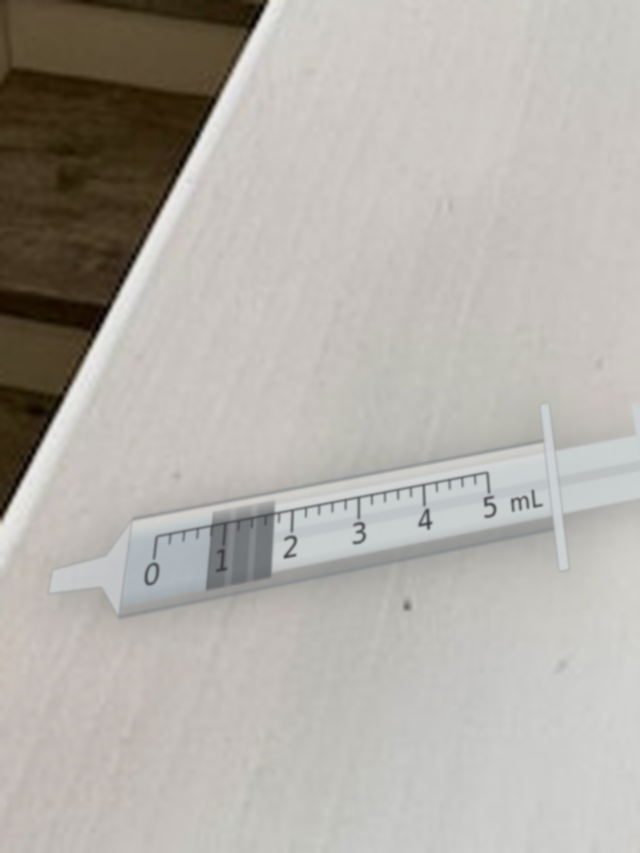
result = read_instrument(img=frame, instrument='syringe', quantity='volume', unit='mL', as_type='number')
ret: 0.8 mL
